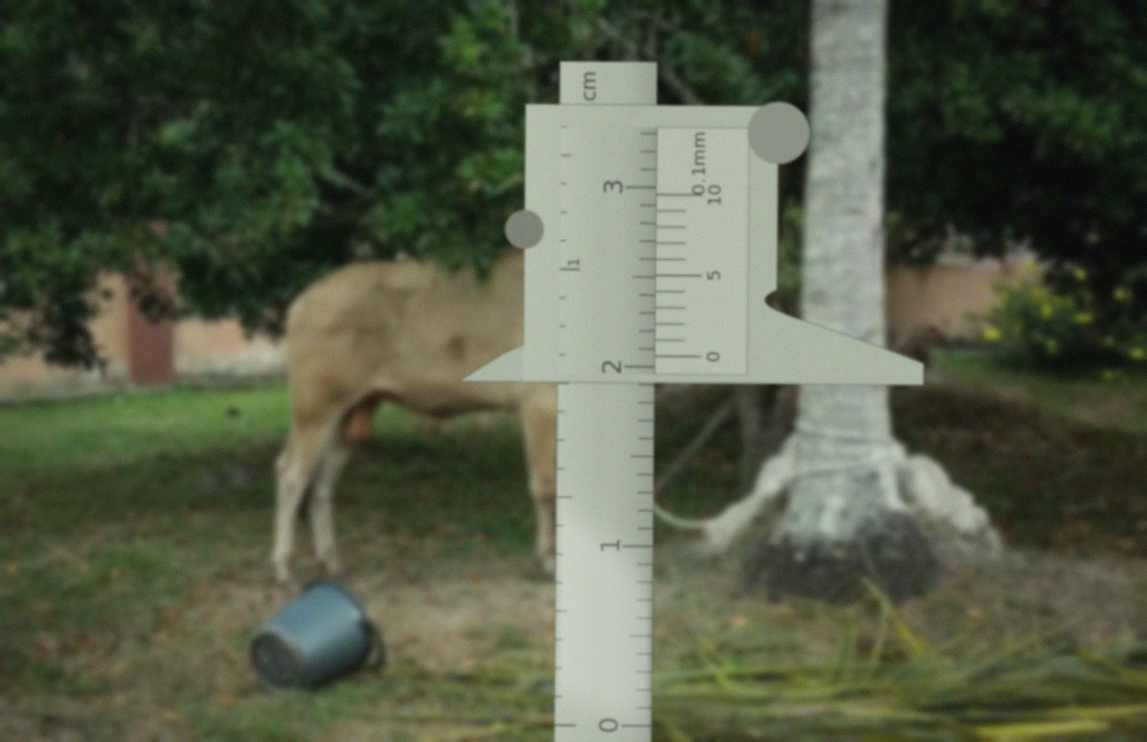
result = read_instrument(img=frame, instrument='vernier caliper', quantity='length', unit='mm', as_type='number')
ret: 20.6 mm
